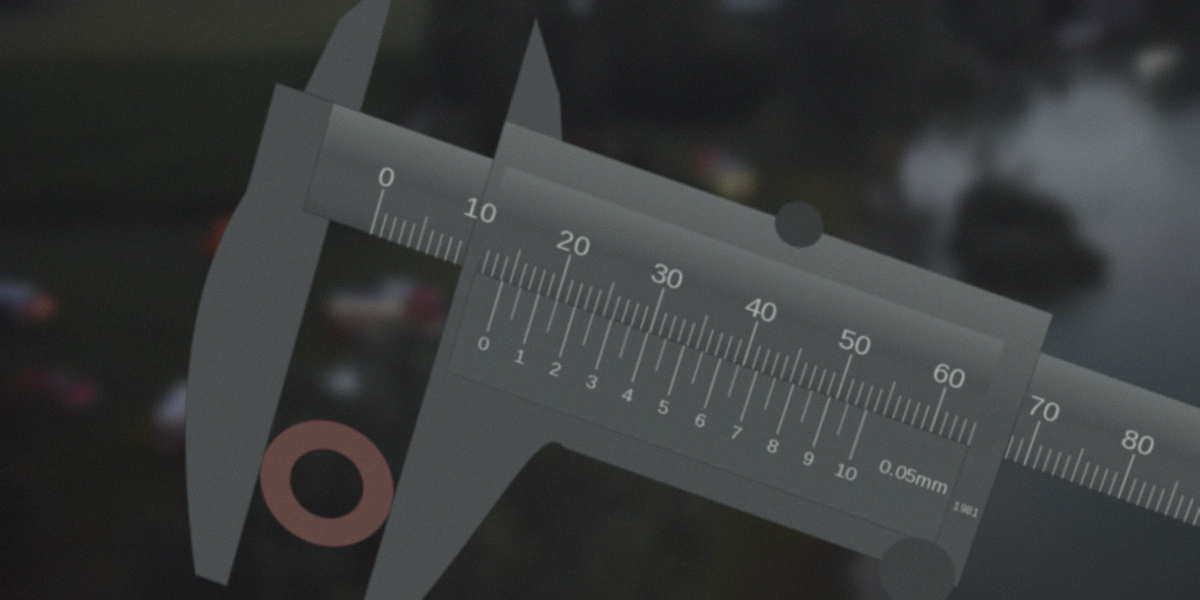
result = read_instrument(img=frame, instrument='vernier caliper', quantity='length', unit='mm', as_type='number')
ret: 14.2 mm
